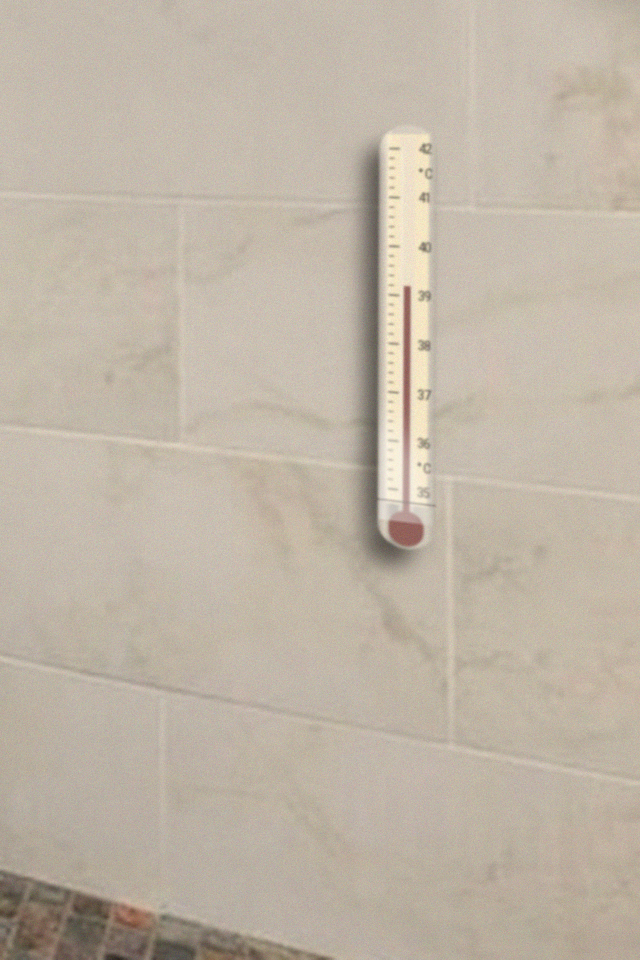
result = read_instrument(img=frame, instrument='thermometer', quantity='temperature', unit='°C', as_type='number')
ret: 39.2 °C
